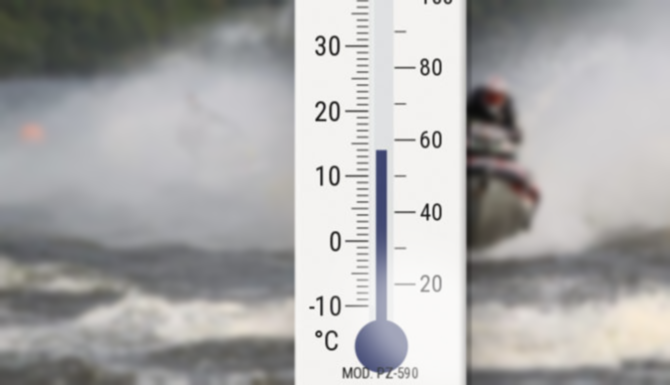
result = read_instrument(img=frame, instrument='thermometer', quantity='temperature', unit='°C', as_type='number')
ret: 14 °C
